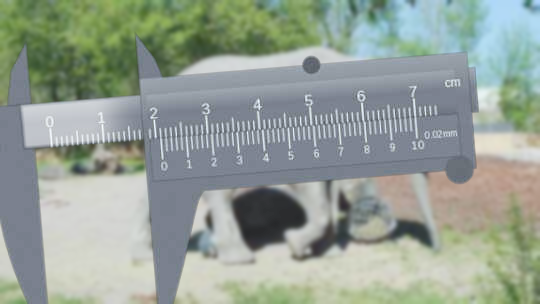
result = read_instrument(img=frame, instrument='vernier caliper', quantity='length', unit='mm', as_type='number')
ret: 21.0 mm
